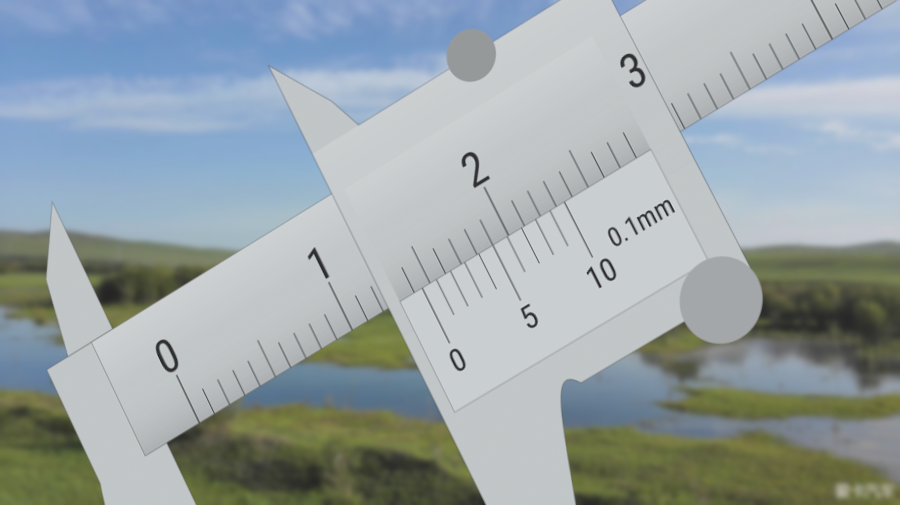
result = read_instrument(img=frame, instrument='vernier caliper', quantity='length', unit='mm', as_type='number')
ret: 14.5 mm
